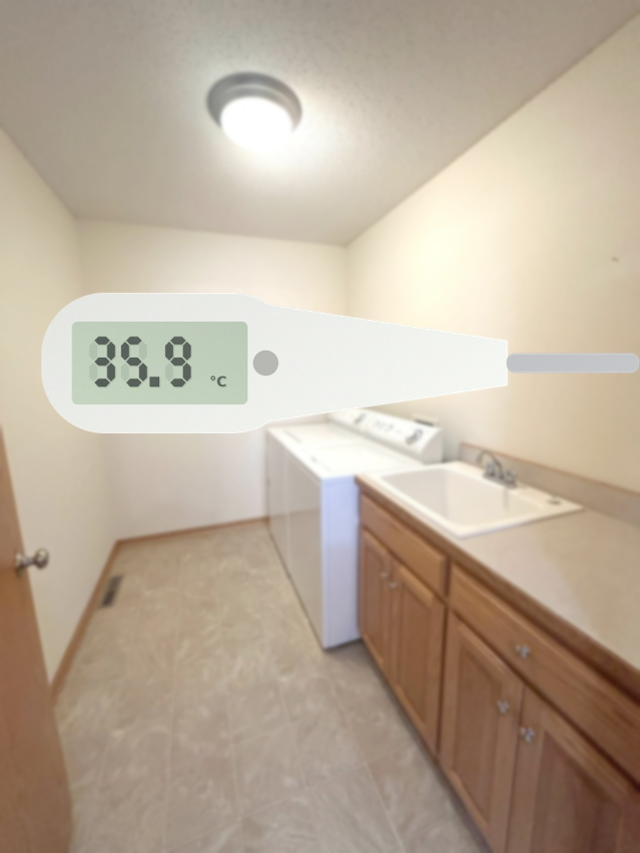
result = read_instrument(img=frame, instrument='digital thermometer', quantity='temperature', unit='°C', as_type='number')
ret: 35.9 °C
